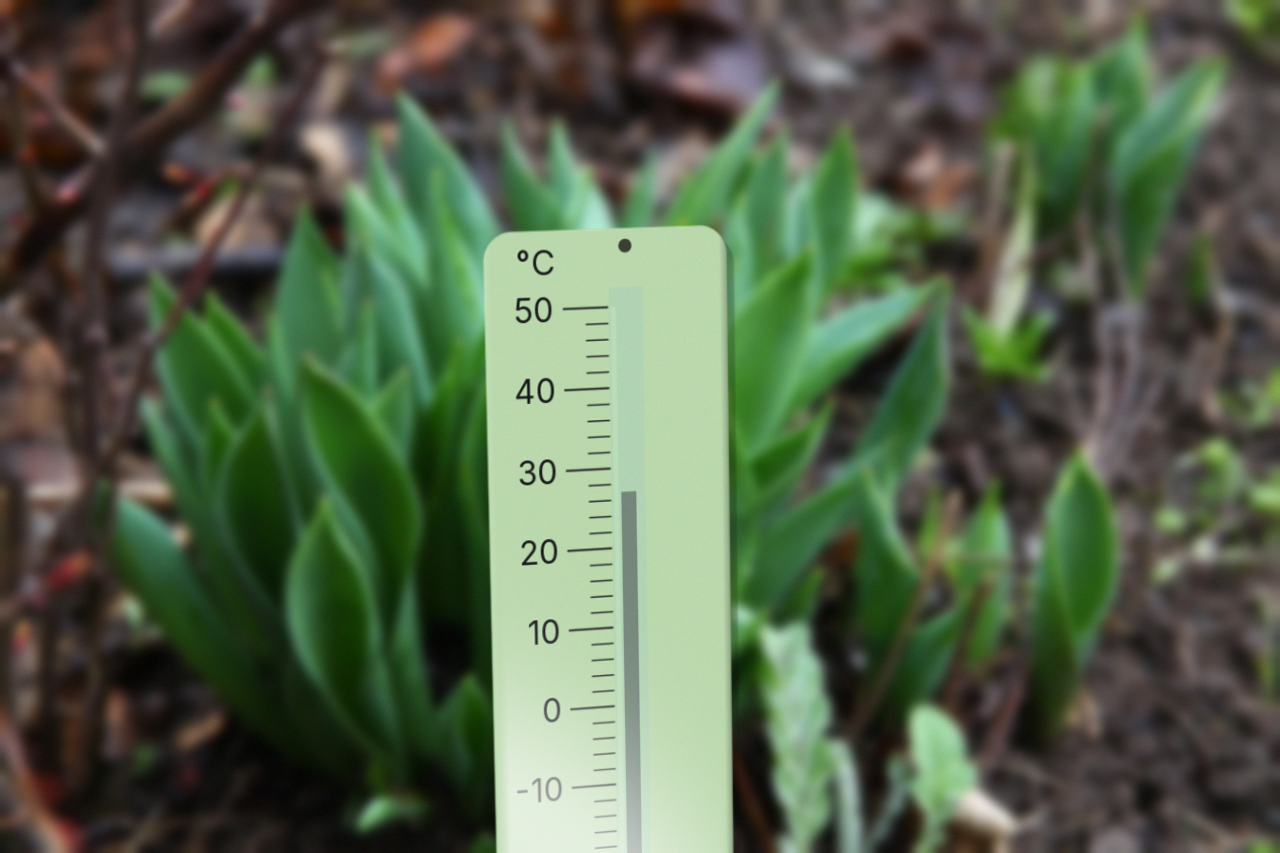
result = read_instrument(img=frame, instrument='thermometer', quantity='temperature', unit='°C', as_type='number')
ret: 27 °C
